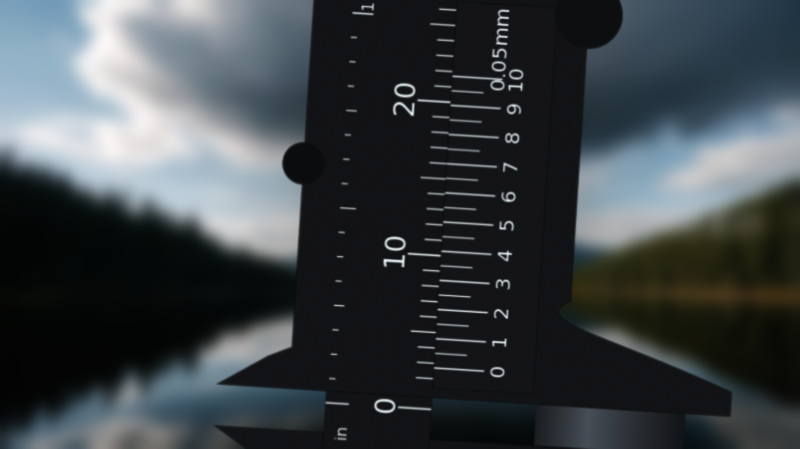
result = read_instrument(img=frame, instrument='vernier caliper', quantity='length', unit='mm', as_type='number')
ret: 2.7 mm
